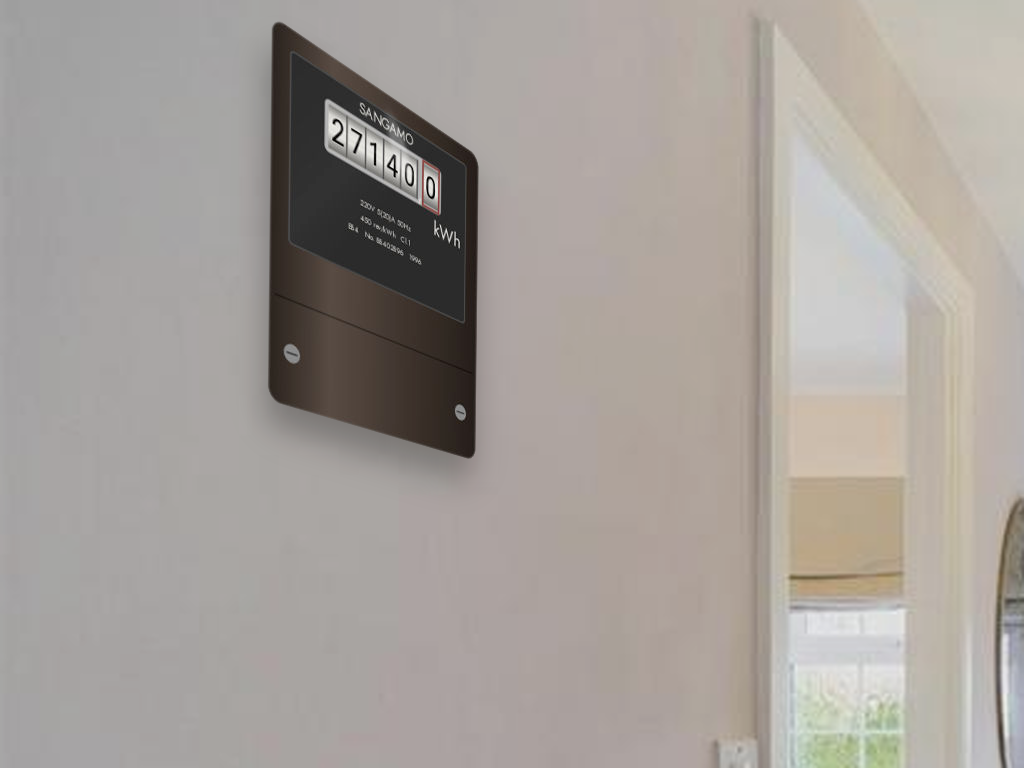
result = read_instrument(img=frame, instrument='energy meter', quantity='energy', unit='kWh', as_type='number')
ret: 27140.0 kWh
